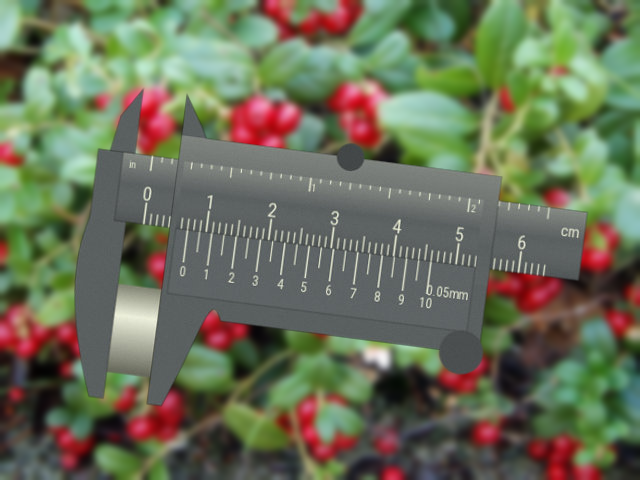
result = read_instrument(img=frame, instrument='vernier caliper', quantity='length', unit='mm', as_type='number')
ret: 7.0 mm
